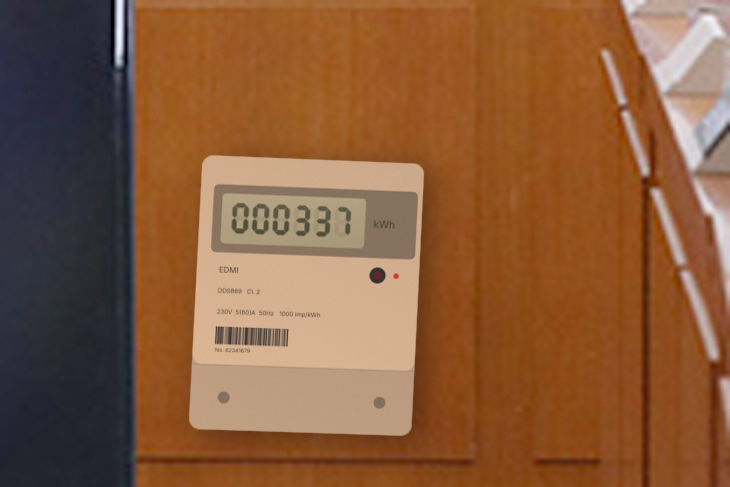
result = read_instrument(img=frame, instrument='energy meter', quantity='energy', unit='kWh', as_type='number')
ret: 337 kWh
